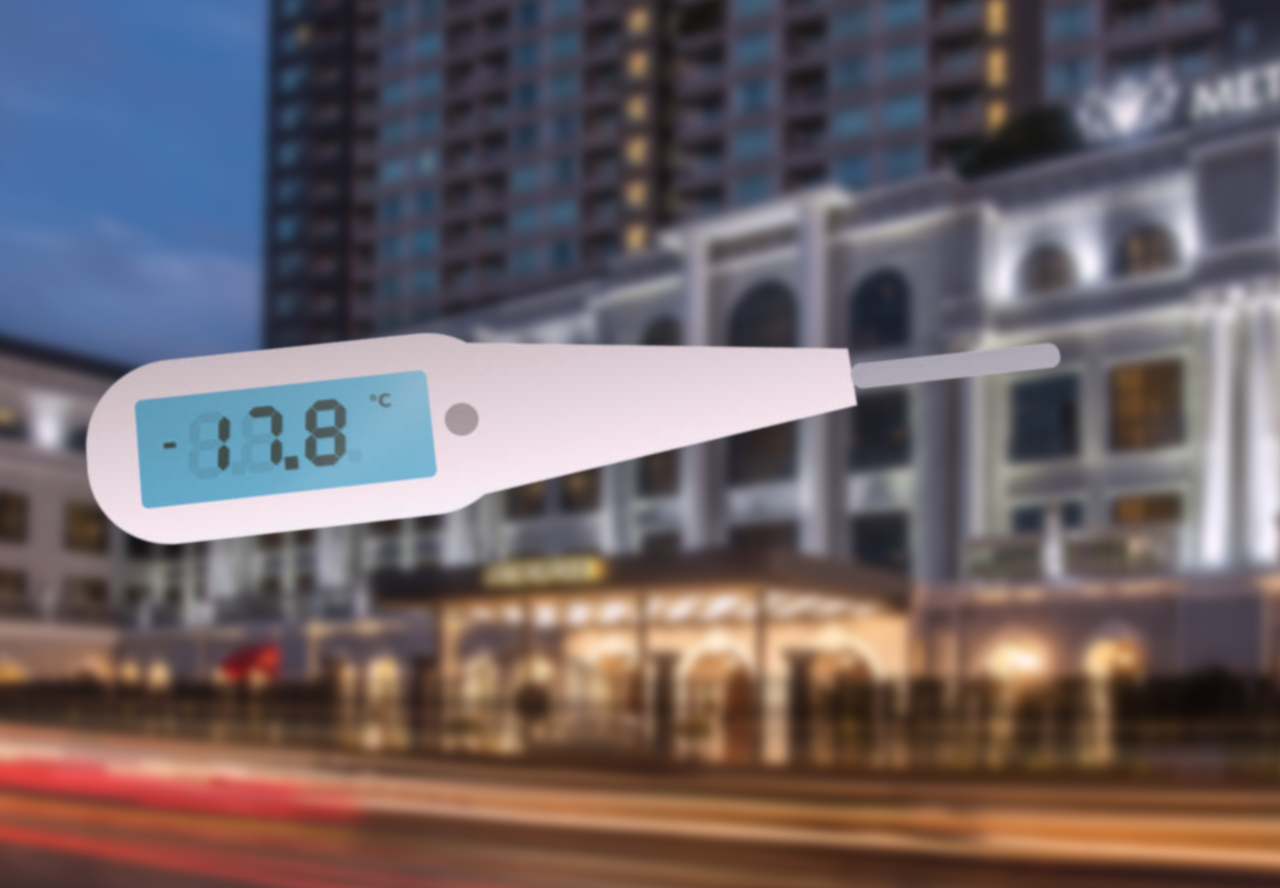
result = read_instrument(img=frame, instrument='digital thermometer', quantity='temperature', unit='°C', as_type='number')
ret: -17.8 °C
